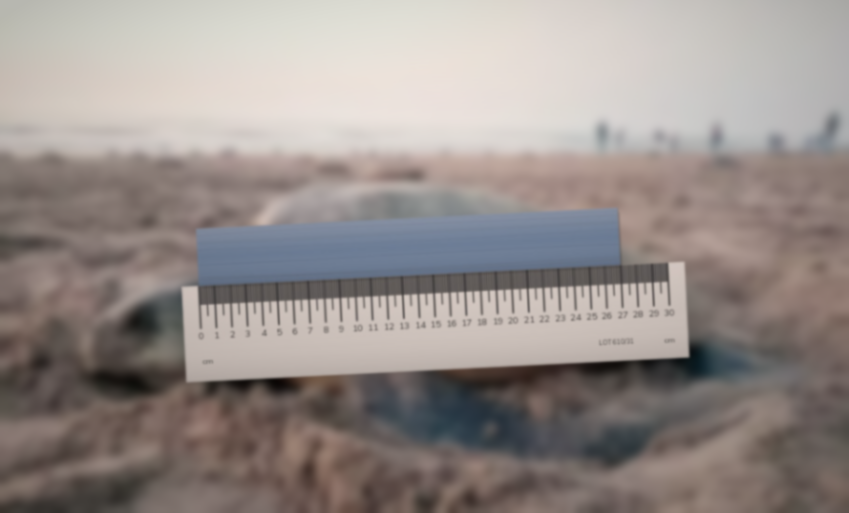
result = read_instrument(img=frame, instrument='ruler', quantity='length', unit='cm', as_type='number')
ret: 27 cm
